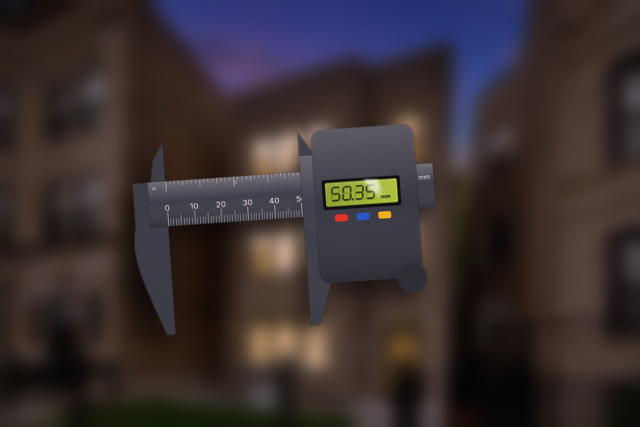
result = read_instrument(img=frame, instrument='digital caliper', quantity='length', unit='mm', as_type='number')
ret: 50.35 mm
